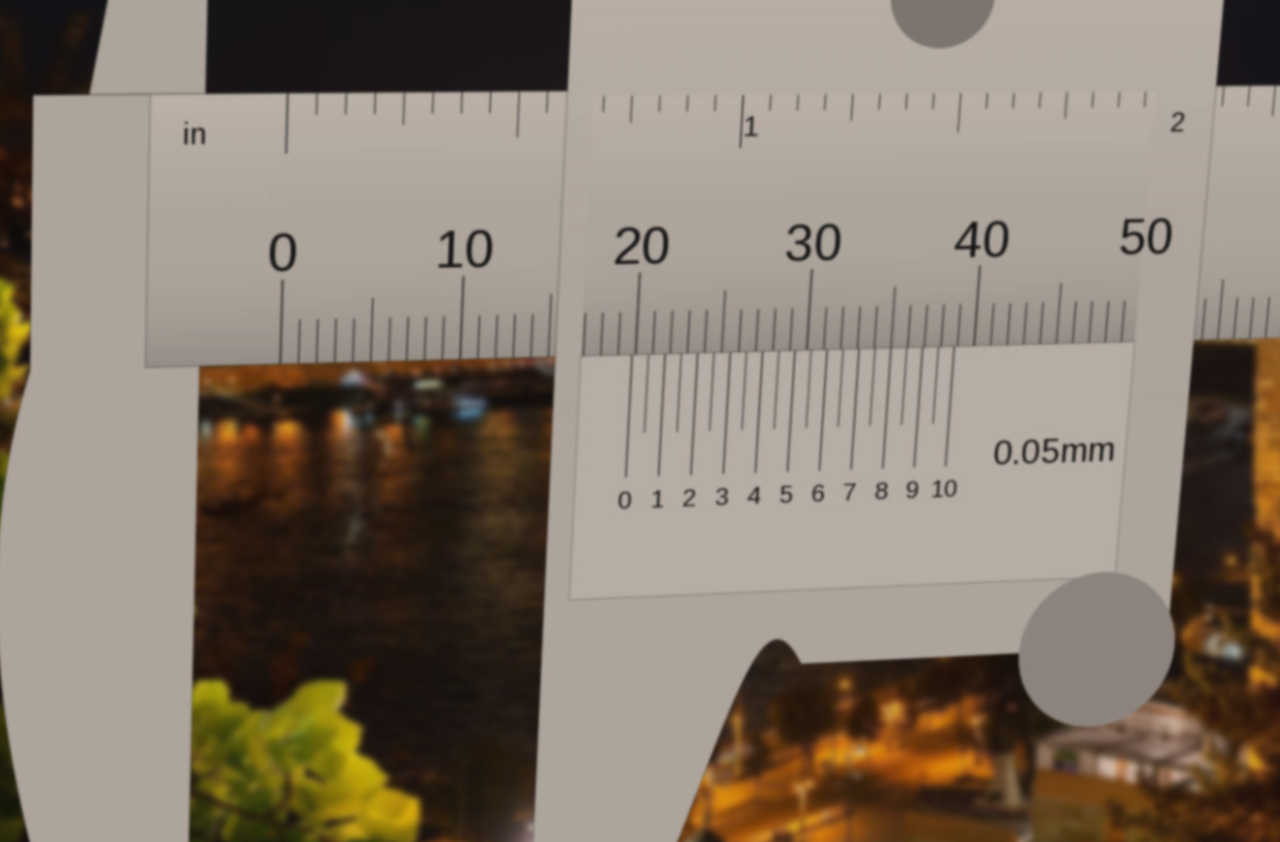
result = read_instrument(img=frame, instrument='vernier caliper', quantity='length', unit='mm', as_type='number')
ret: 19.8 mm
